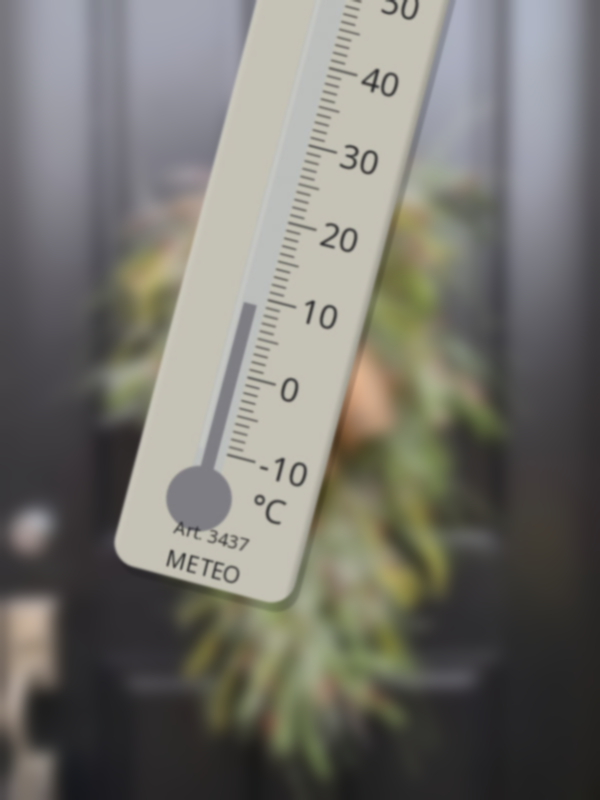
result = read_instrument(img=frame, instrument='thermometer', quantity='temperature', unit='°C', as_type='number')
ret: 9 °C
